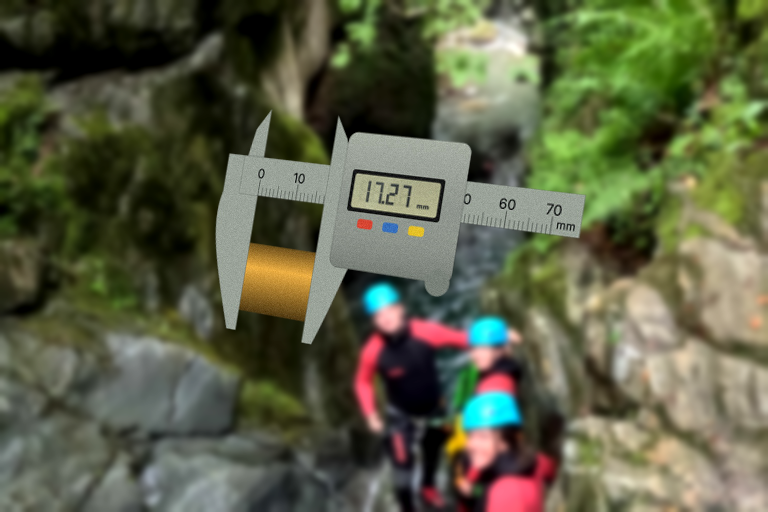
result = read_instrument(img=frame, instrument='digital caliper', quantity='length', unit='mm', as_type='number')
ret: 17.27 mm
